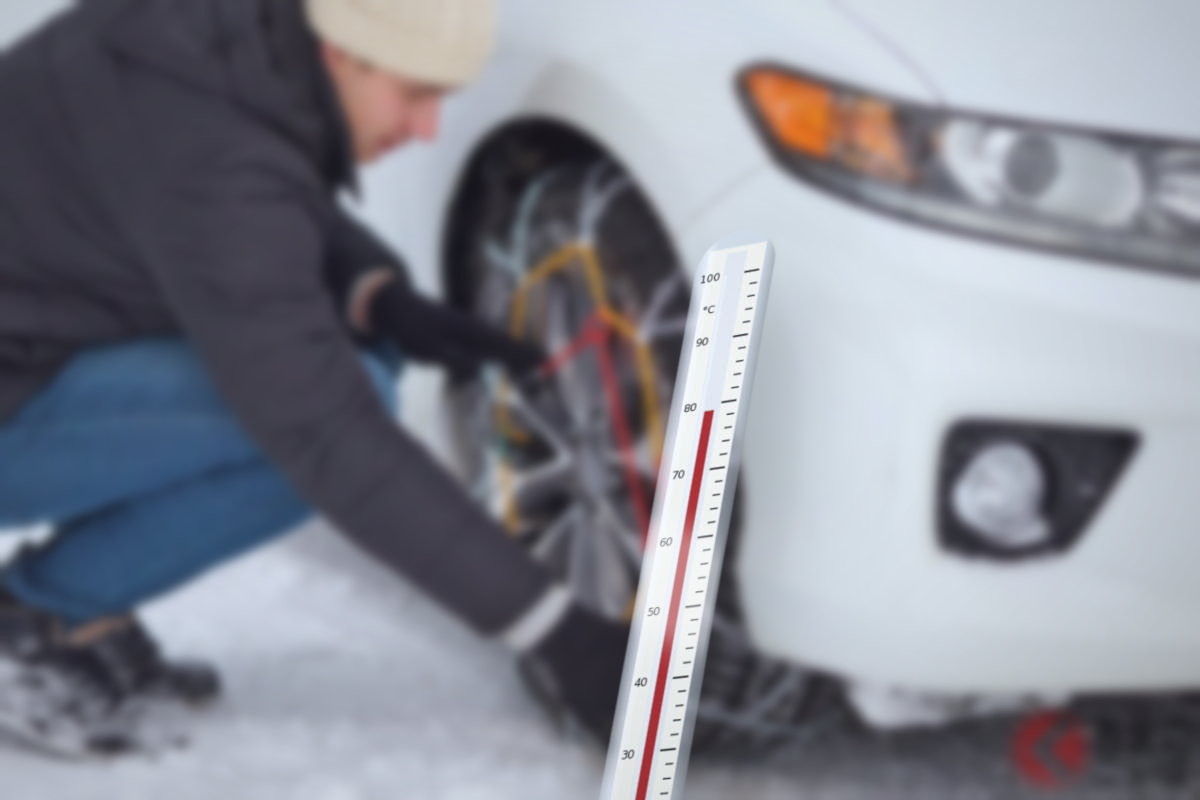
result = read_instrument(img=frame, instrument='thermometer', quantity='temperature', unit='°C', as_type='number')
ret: 79 °C
